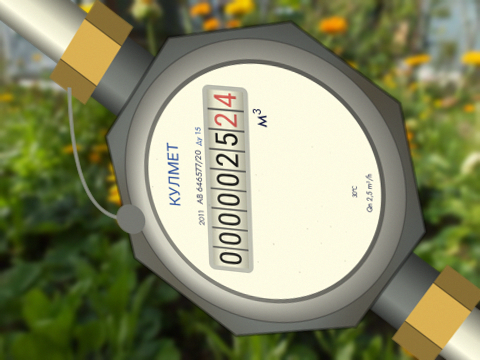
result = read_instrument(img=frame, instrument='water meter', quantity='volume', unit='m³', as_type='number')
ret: 25.24 m³
